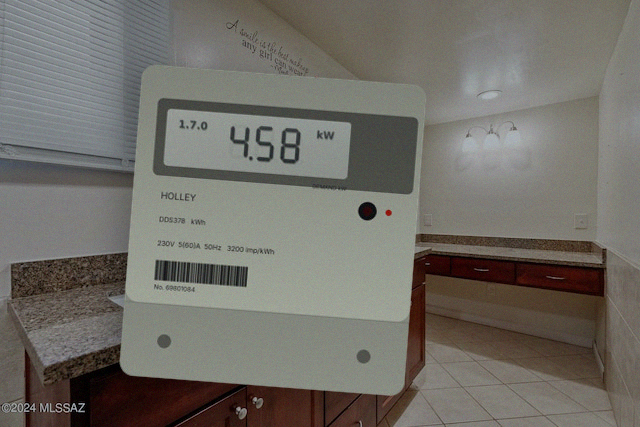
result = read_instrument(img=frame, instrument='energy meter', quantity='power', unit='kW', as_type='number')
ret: 4.58 kW
